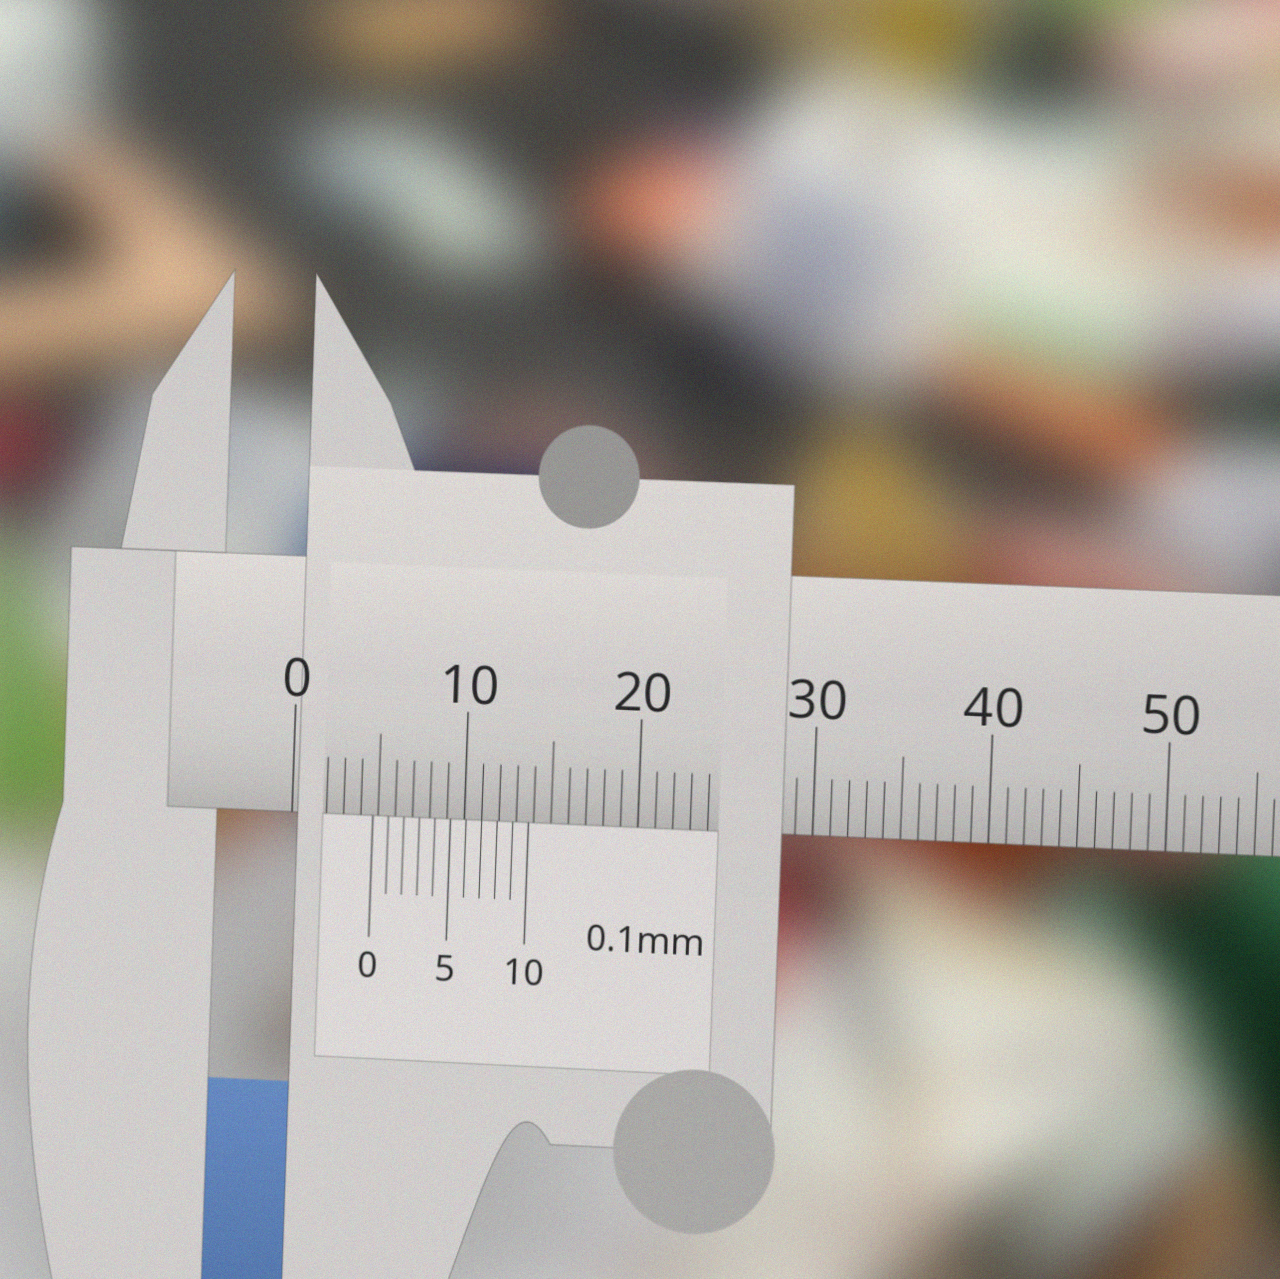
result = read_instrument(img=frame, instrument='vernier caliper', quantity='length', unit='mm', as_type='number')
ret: 4.7 mm
